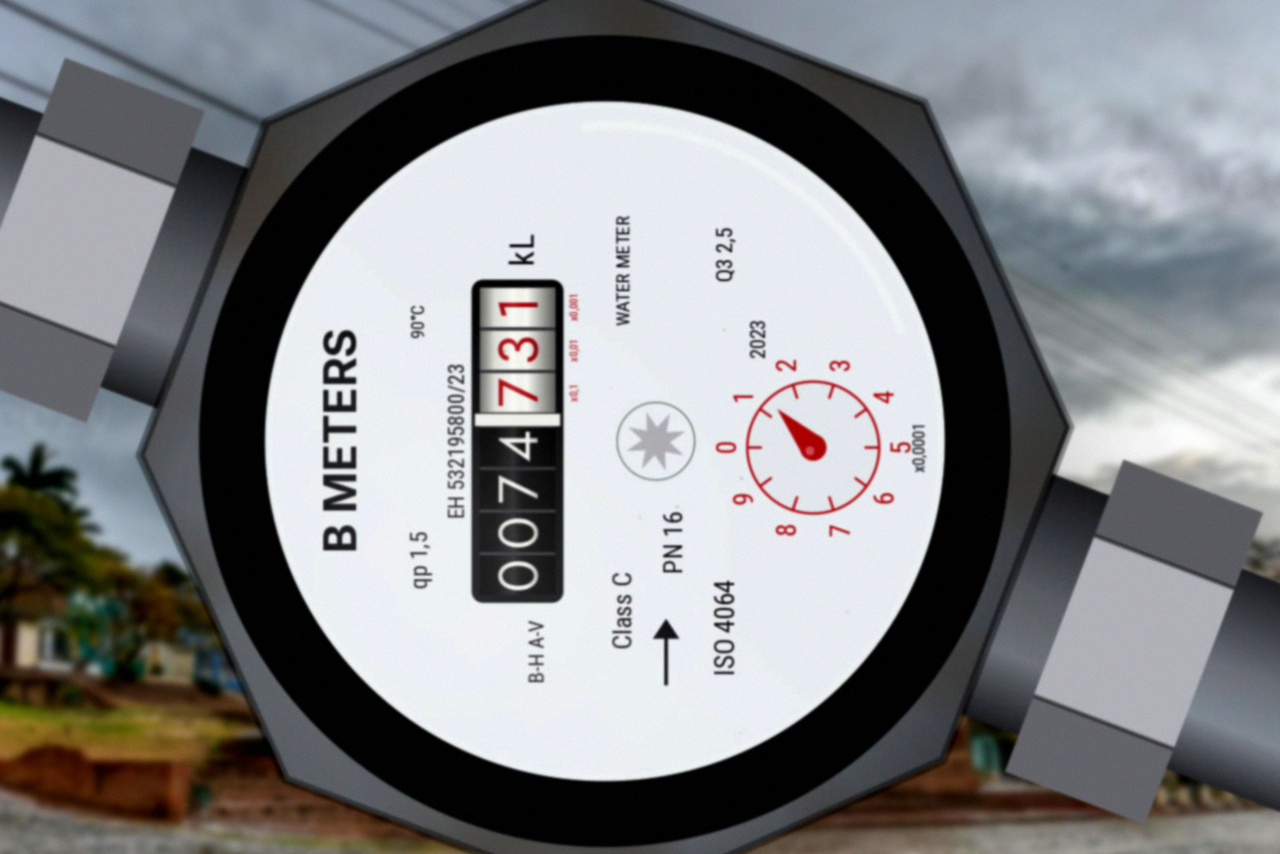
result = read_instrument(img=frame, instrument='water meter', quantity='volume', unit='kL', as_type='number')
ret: 74.7311 kL
